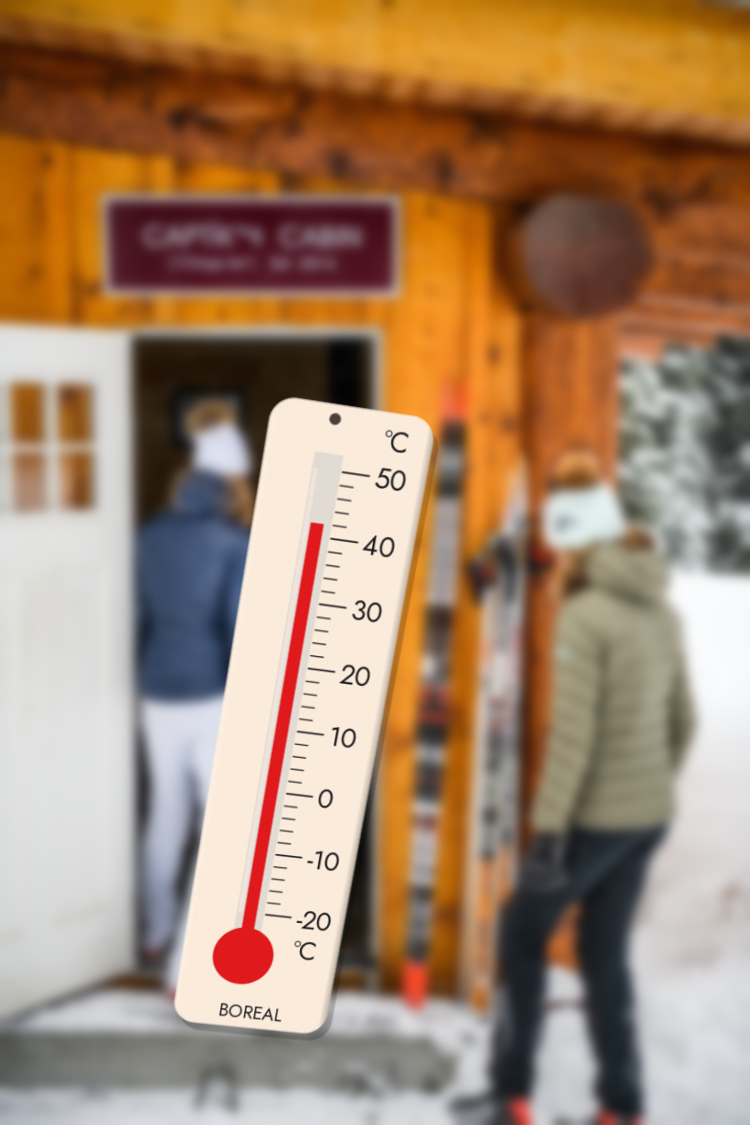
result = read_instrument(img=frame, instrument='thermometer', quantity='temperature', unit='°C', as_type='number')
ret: 42 °C
